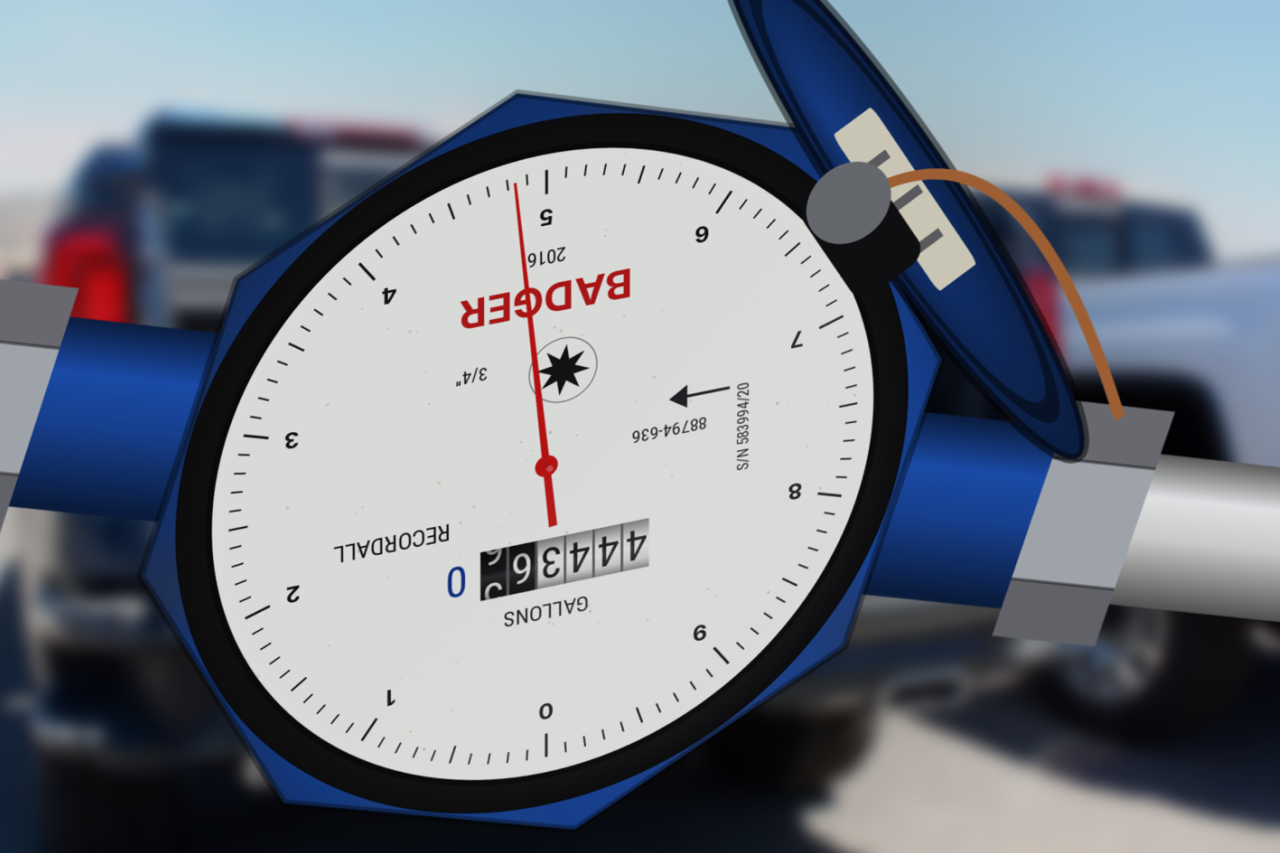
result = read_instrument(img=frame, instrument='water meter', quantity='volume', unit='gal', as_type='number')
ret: 4443654.8 gal
